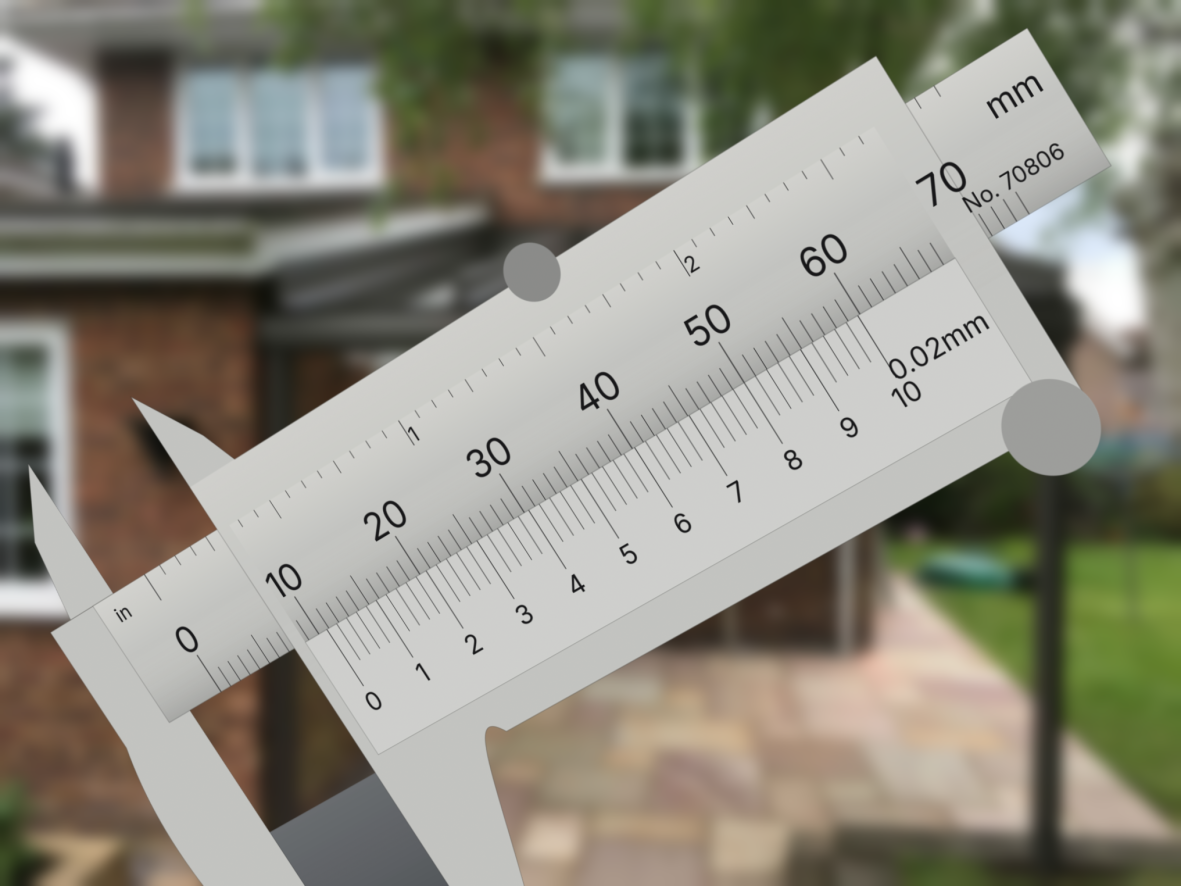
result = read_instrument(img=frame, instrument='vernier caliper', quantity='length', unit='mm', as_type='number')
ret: 10.8 mm
